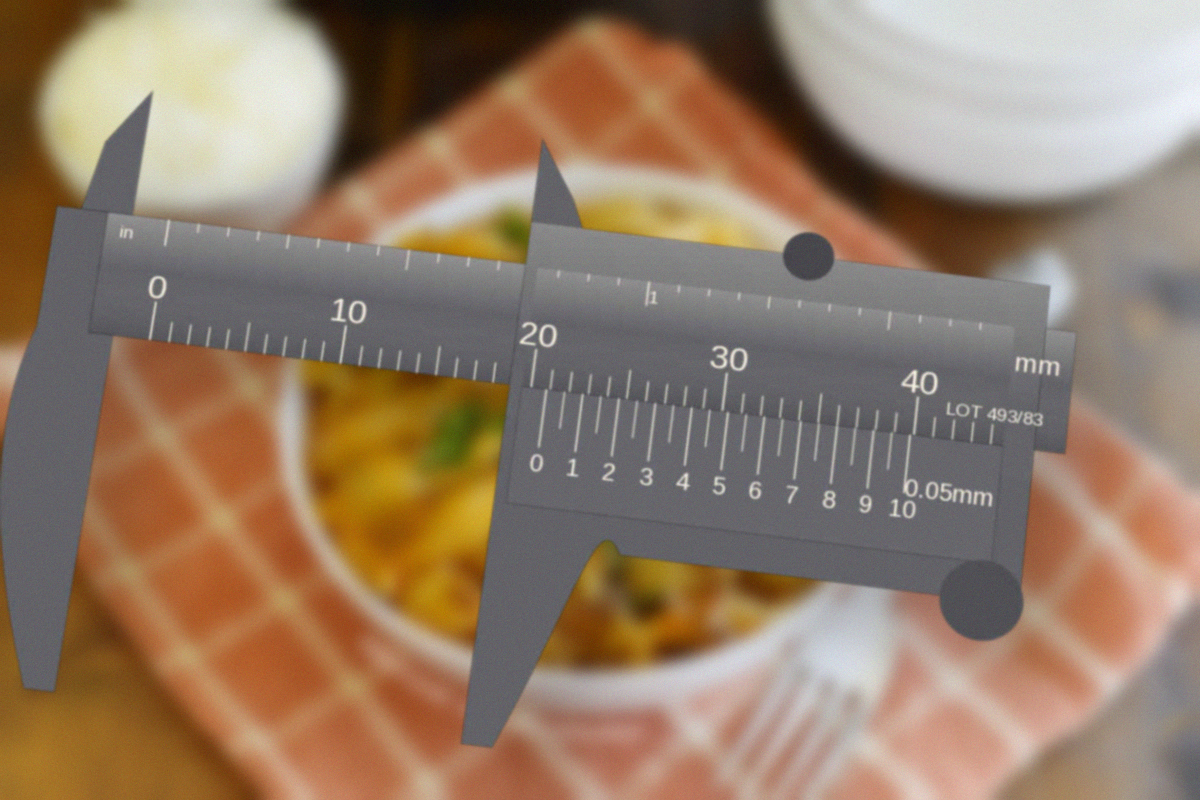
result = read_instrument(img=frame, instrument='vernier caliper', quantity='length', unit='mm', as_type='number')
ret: 20.8 mm
